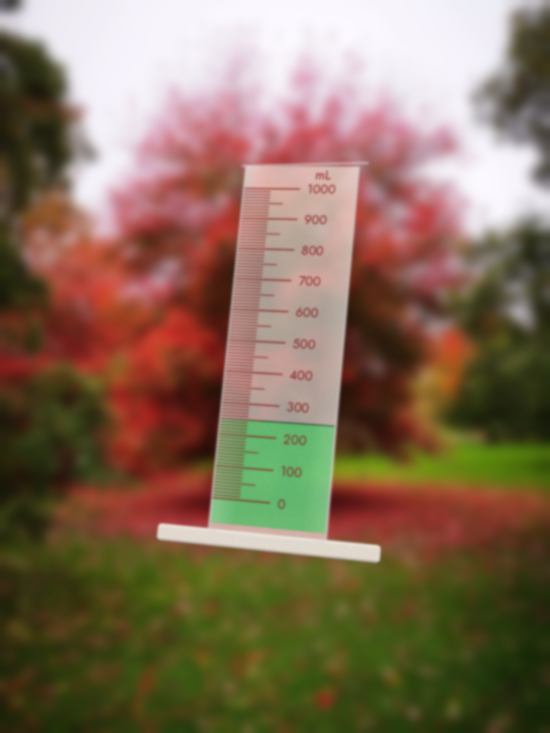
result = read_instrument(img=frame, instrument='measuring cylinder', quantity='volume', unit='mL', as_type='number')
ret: 250 mL
